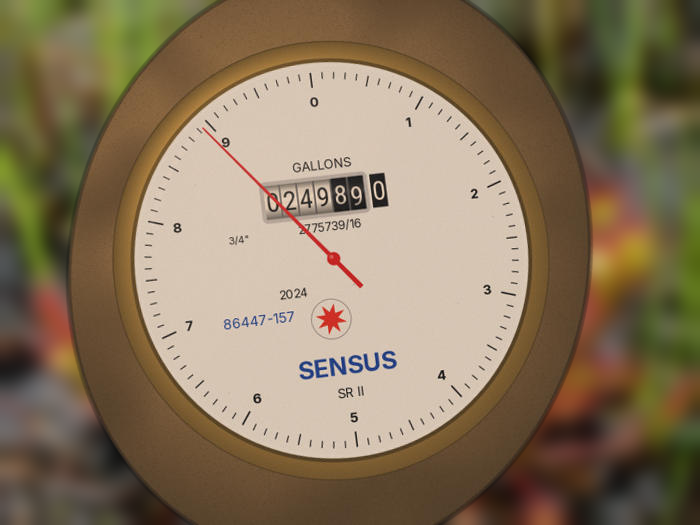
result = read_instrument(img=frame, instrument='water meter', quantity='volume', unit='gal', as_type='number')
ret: 249888.9 gal
